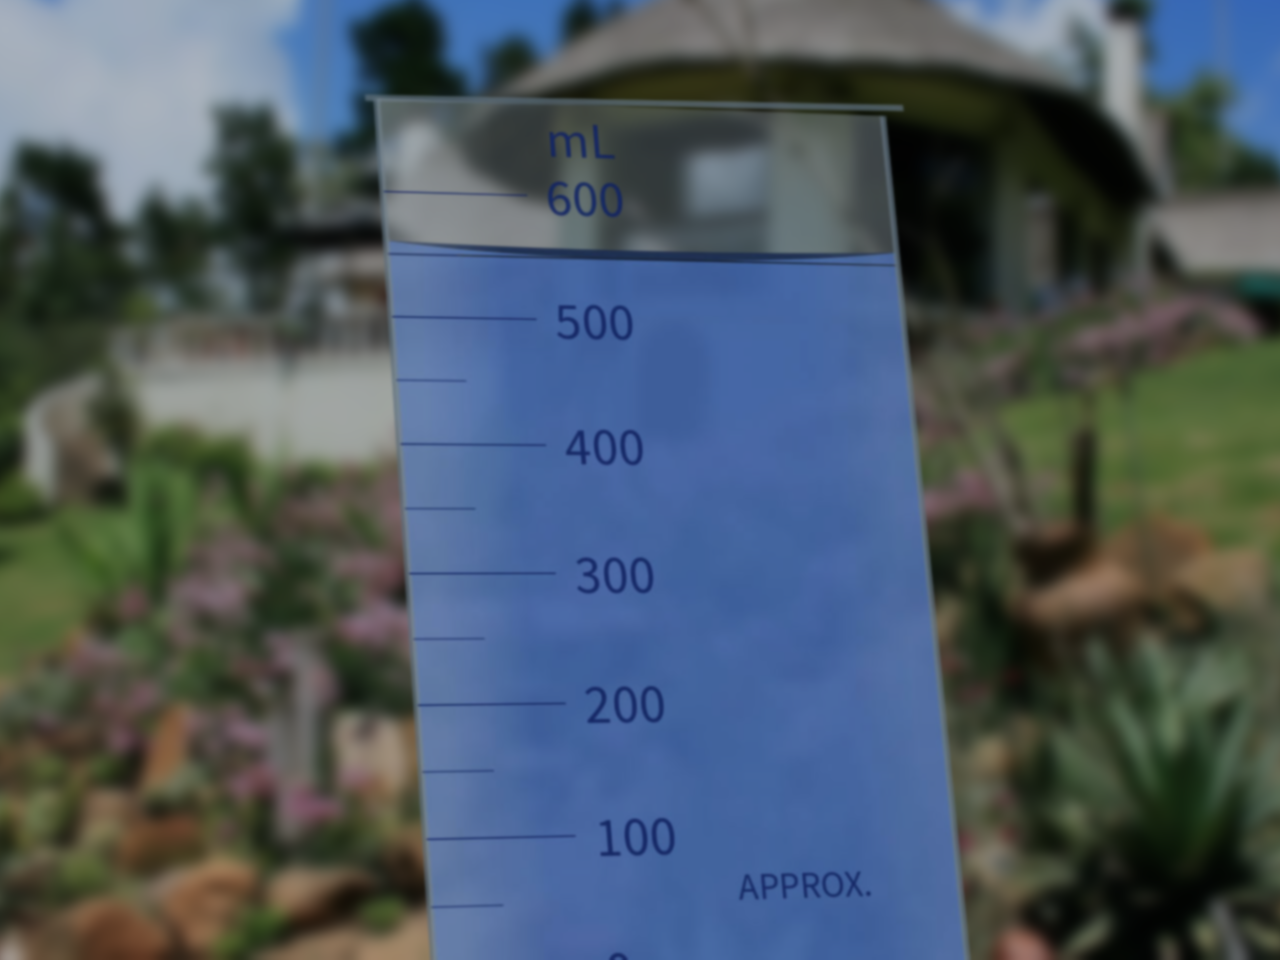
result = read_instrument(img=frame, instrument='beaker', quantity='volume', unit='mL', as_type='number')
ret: 550 mL
